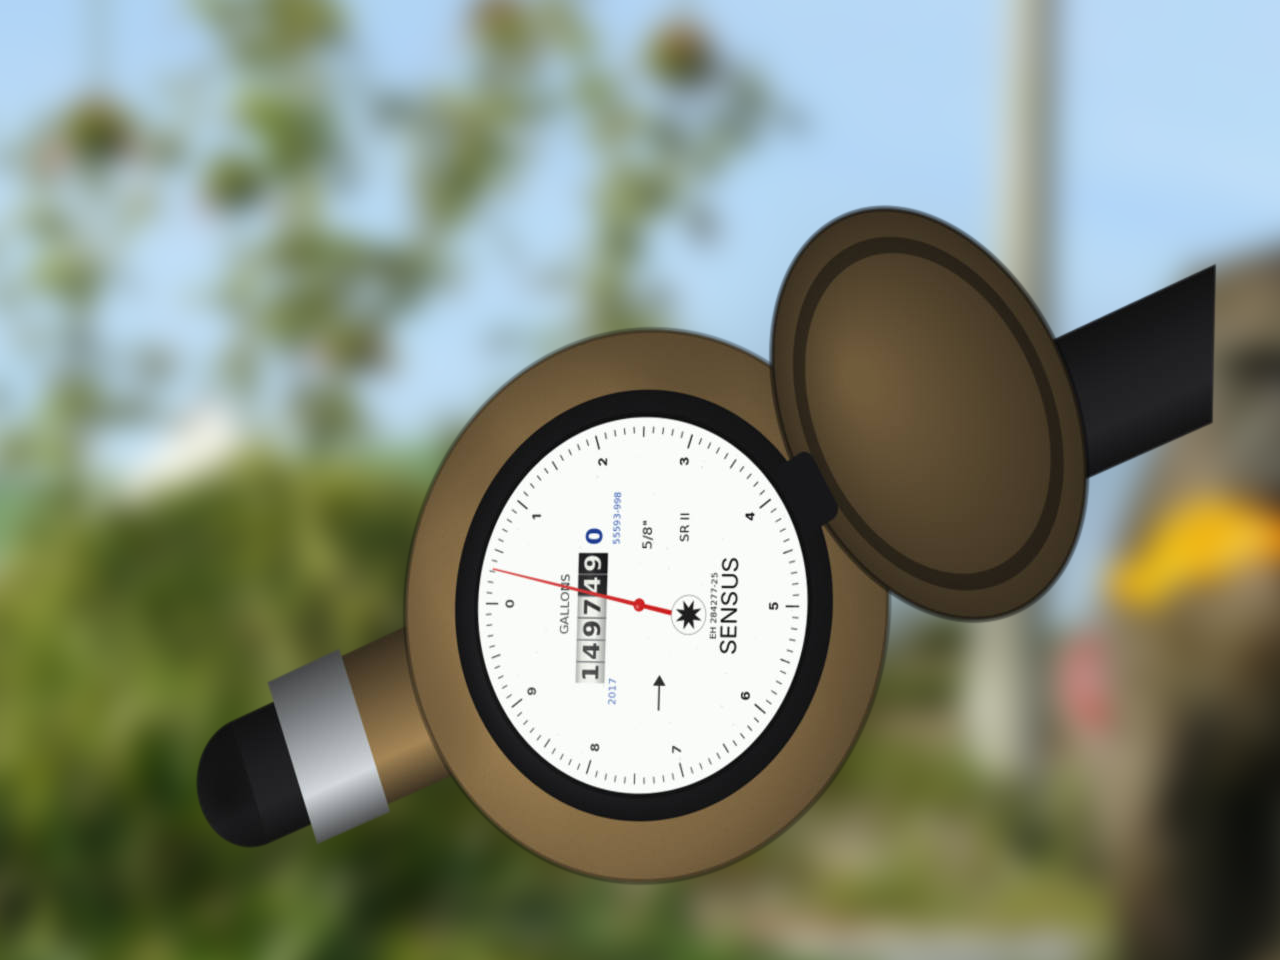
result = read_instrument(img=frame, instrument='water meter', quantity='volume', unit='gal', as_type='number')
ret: 1497490.3 gal
